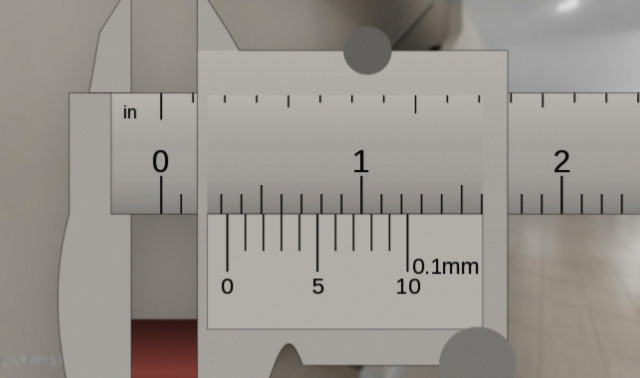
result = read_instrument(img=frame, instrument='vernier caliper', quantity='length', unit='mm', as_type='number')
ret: 3.3 mm
